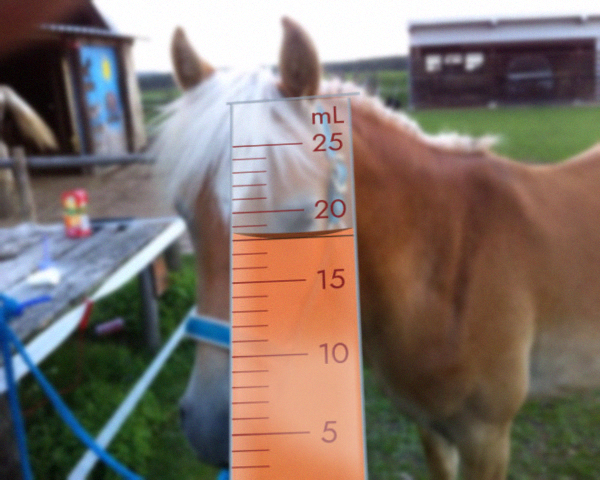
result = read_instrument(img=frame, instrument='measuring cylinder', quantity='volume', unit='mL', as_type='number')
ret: 18 mL
